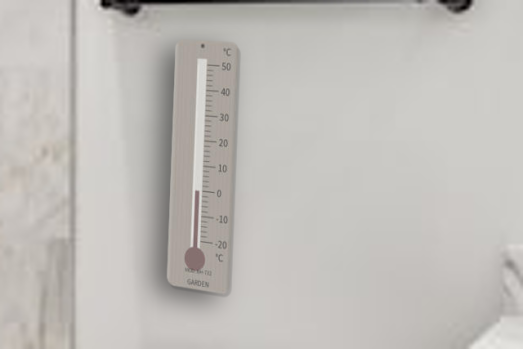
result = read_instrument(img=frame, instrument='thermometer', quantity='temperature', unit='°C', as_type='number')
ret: 0 °C
